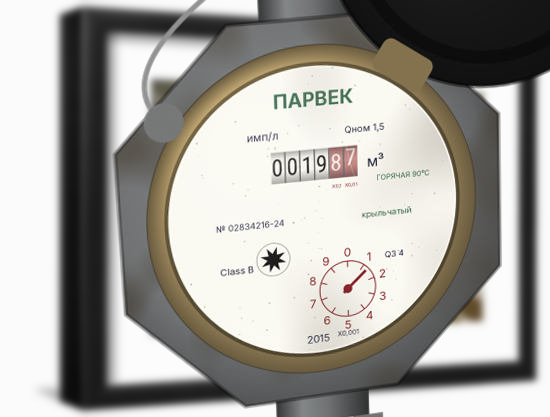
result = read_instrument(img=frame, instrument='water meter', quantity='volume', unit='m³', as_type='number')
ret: 19.871 m³
